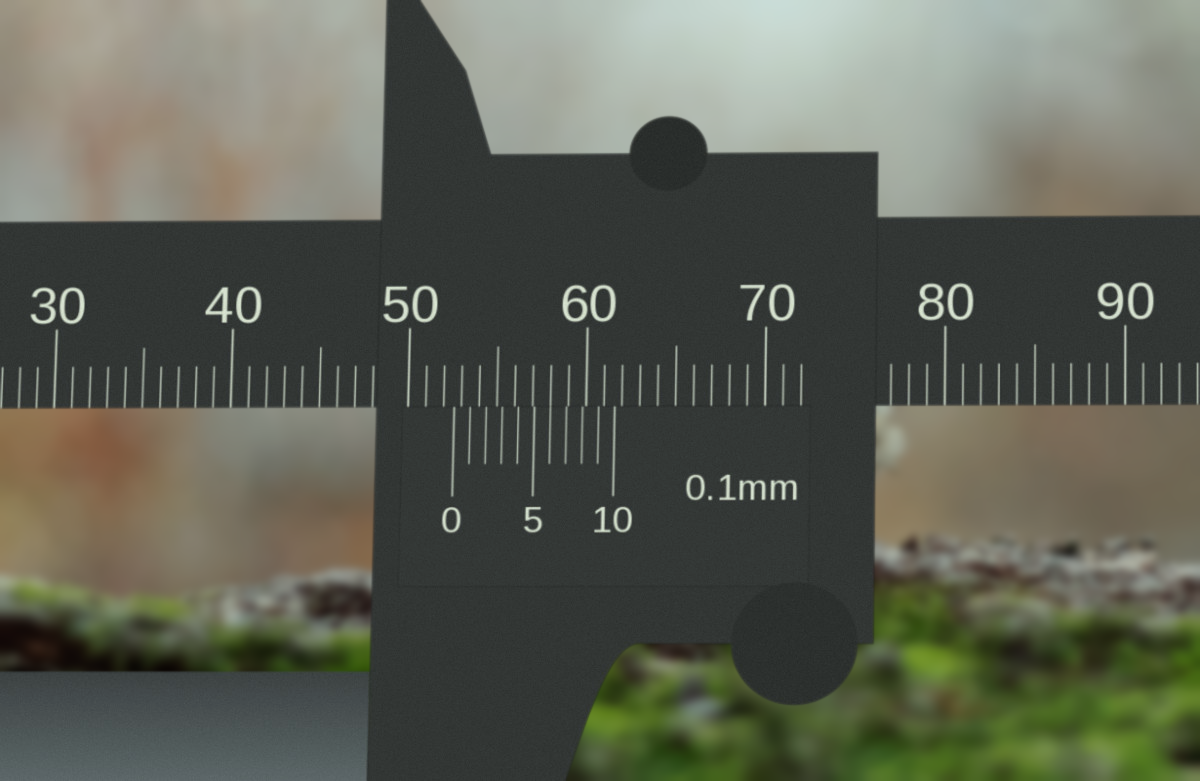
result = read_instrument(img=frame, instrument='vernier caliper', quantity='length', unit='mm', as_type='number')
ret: 52.6 mm
